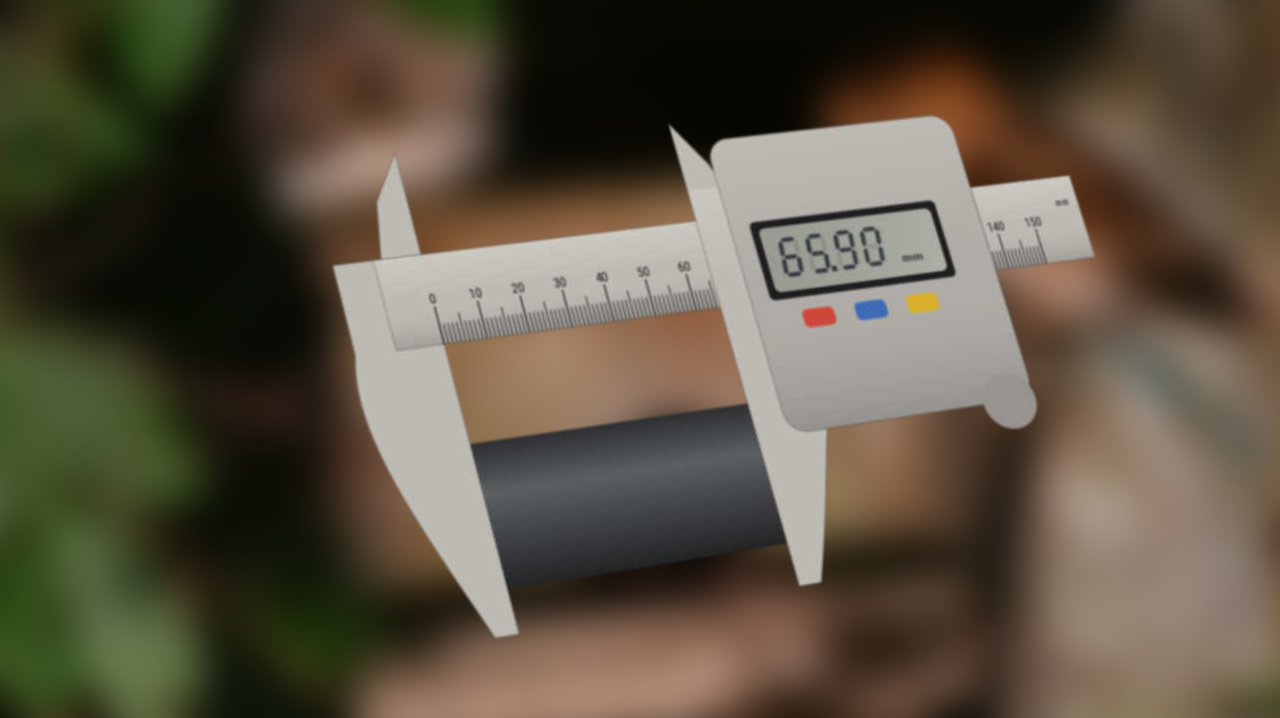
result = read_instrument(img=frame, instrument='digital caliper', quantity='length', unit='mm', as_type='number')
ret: 65.90 mm
